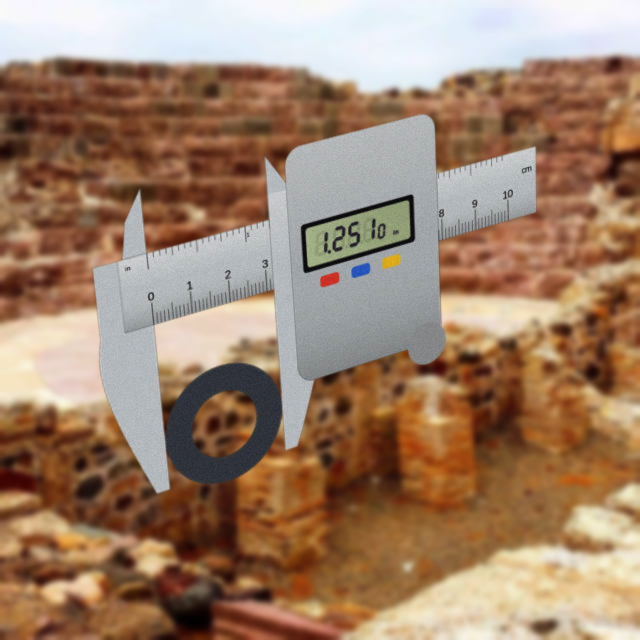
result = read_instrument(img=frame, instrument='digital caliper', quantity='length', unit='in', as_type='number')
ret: 1.2510 in
